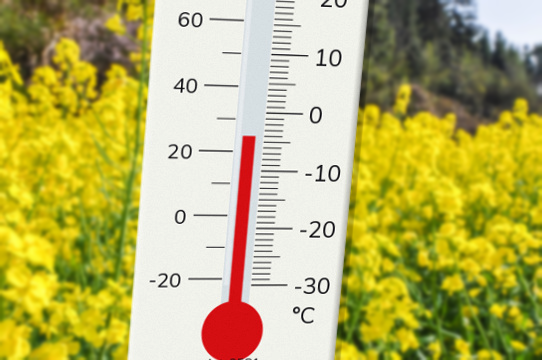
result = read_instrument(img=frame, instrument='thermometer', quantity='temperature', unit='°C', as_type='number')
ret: -4 °C
